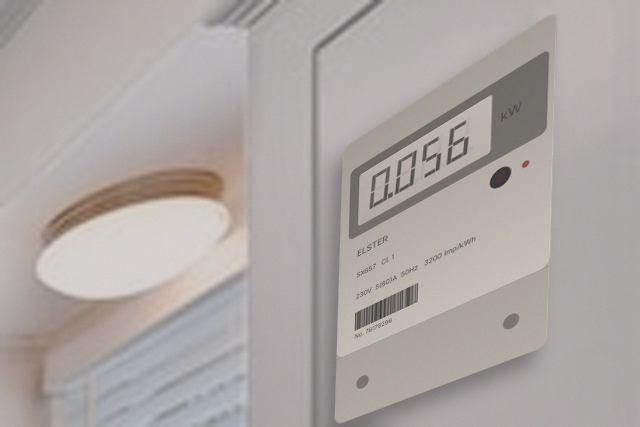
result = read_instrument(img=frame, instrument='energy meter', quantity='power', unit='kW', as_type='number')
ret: 0.056 kW
